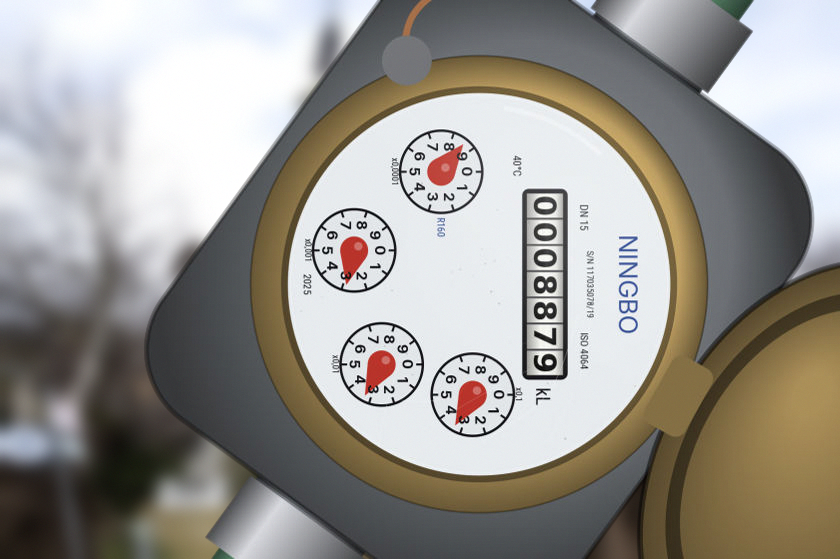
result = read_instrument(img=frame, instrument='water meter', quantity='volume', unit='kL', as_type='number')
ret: 8879.3328 kL
